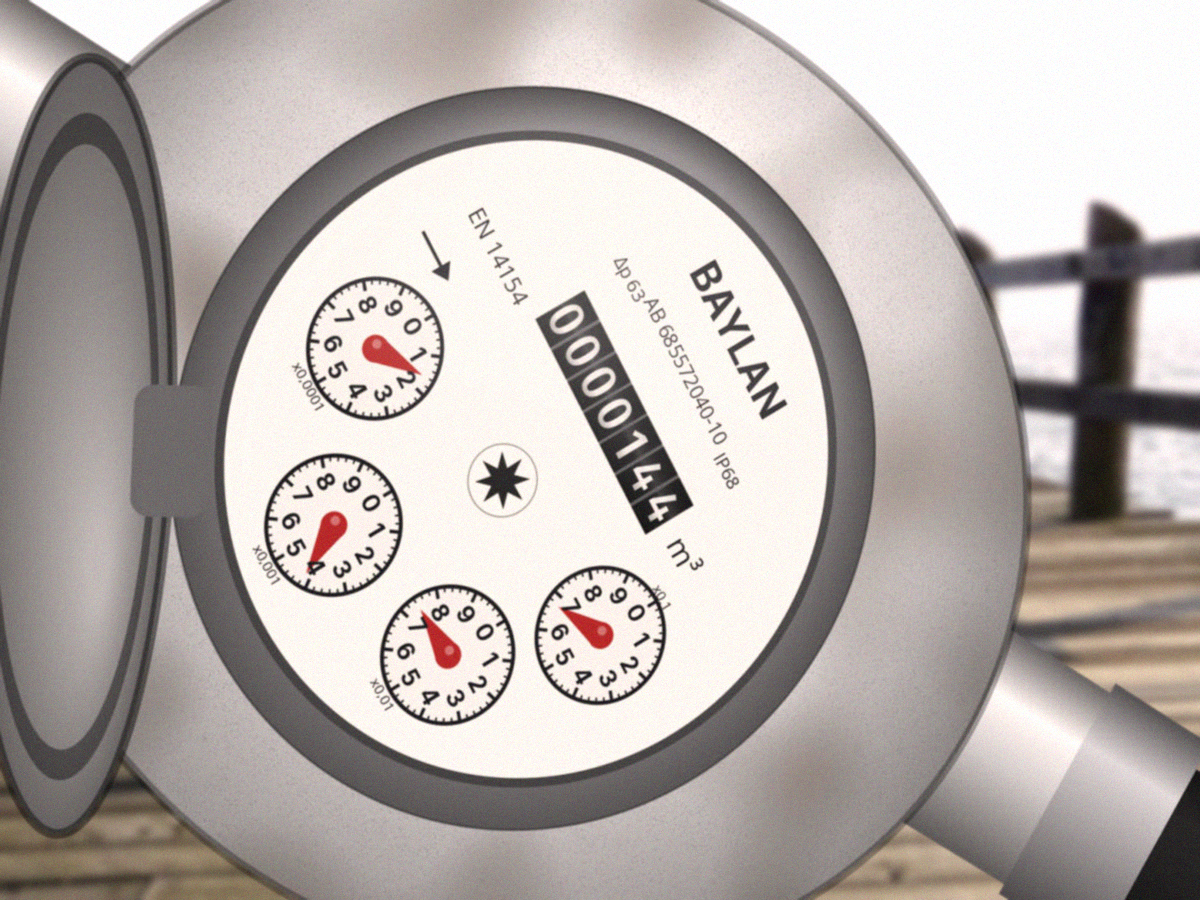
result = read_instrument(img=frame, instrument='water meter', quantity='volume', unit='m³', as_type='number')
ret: 144.6741 m³
